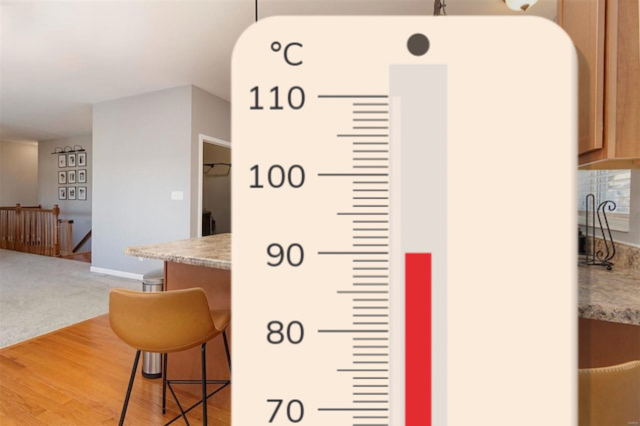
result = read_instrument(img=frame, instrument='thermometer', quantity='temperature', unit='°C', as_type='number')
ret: 90 °C
